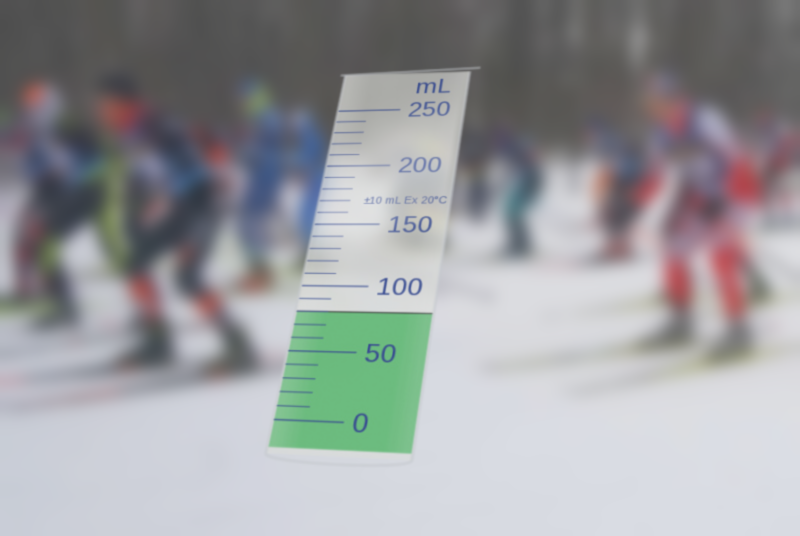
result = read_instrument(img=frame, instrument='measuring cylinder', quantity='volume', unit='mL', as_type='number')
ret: 80 mL
